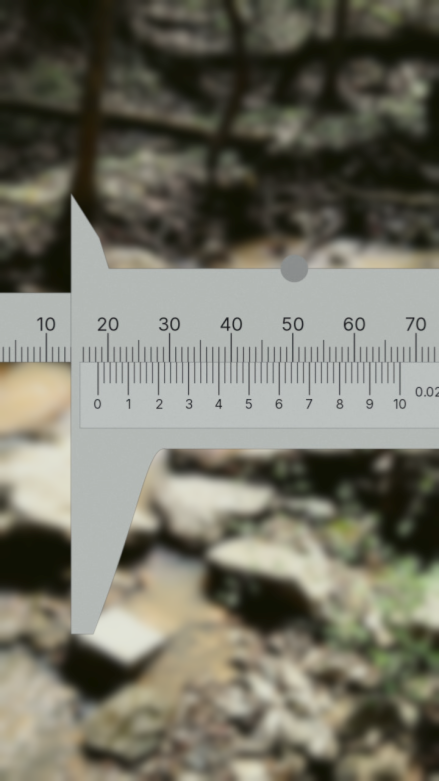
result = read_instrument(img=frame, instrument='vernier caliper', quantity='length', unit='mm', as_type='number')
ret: 18.4 mm
